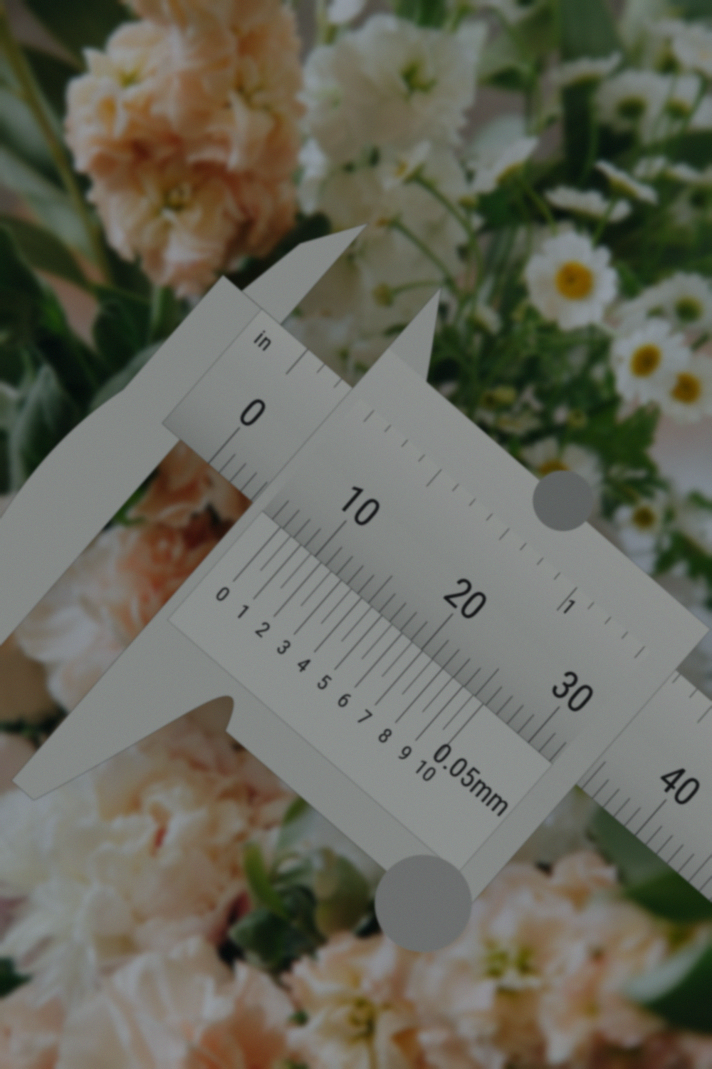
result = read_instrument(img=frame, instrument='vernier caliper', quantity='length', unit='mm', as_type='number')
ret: 6.8 mm
